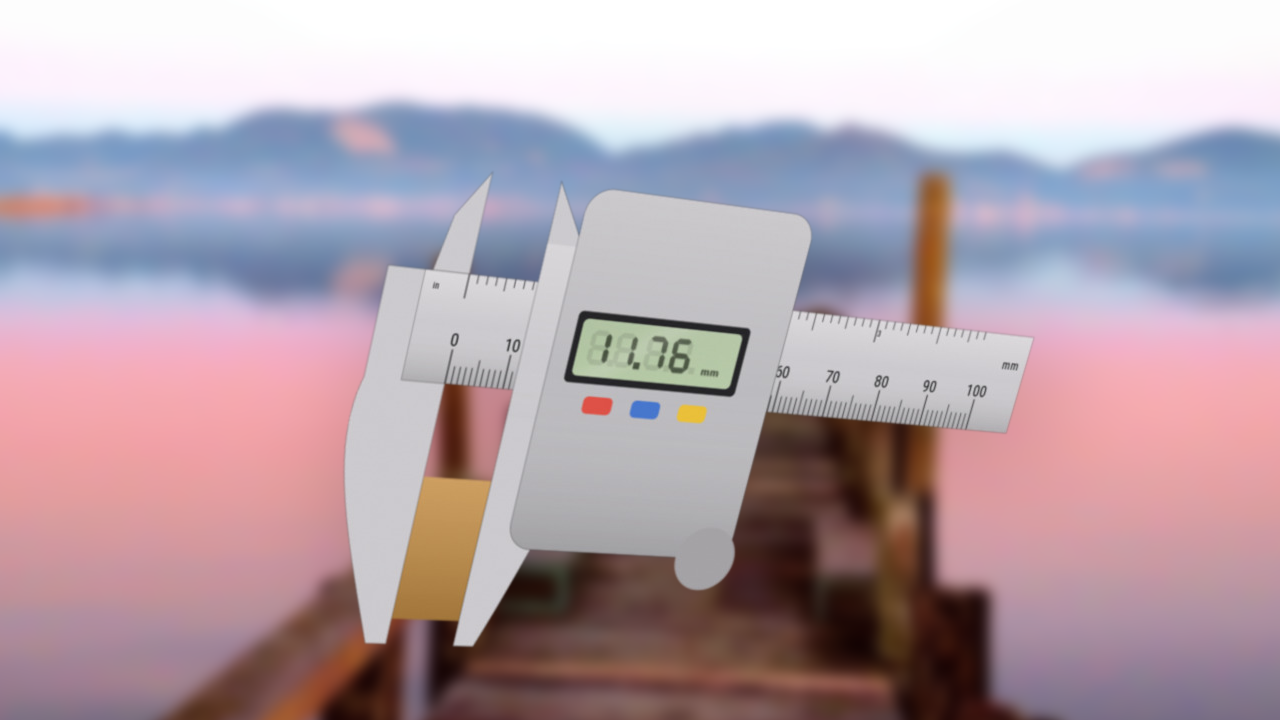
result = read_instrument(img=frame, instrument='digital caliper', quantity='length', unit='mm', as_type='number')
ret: 11.76 mm
